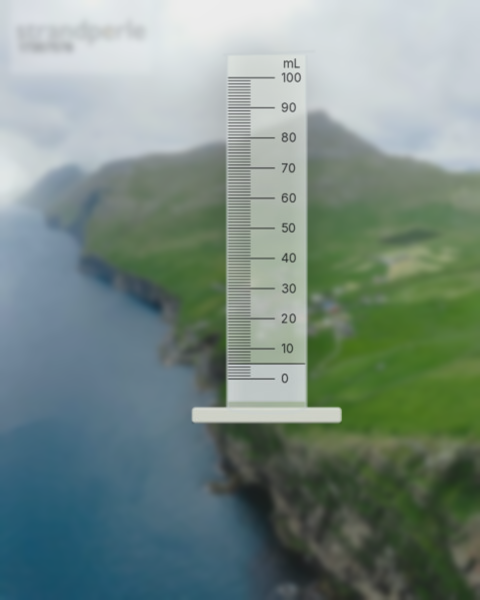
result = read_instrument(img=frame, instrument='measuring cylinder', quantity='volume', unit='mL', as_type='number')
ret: 5 mL
